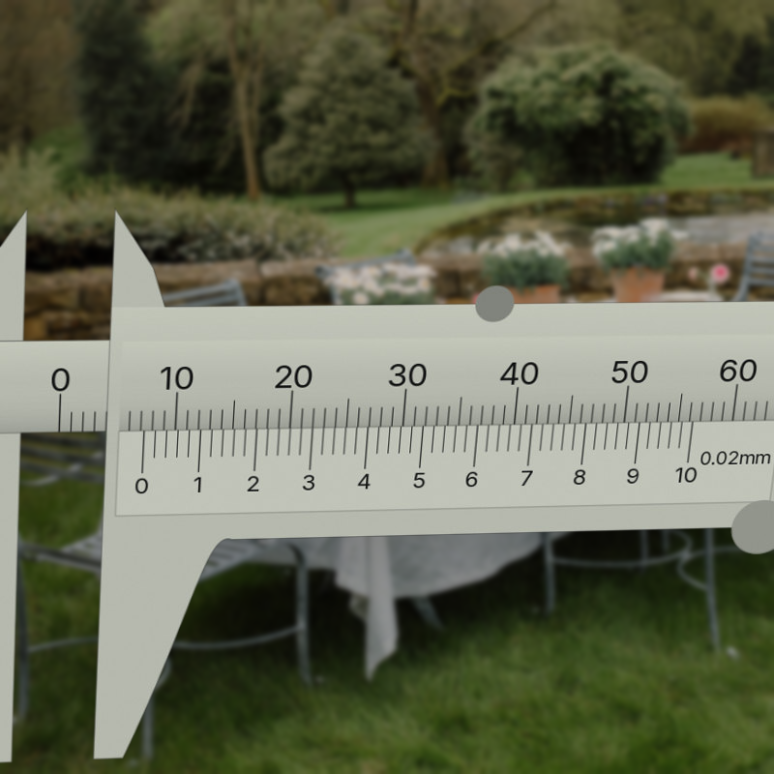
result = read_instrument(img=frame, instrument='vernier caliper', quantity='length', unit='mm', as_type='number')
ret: 7.3 mm
